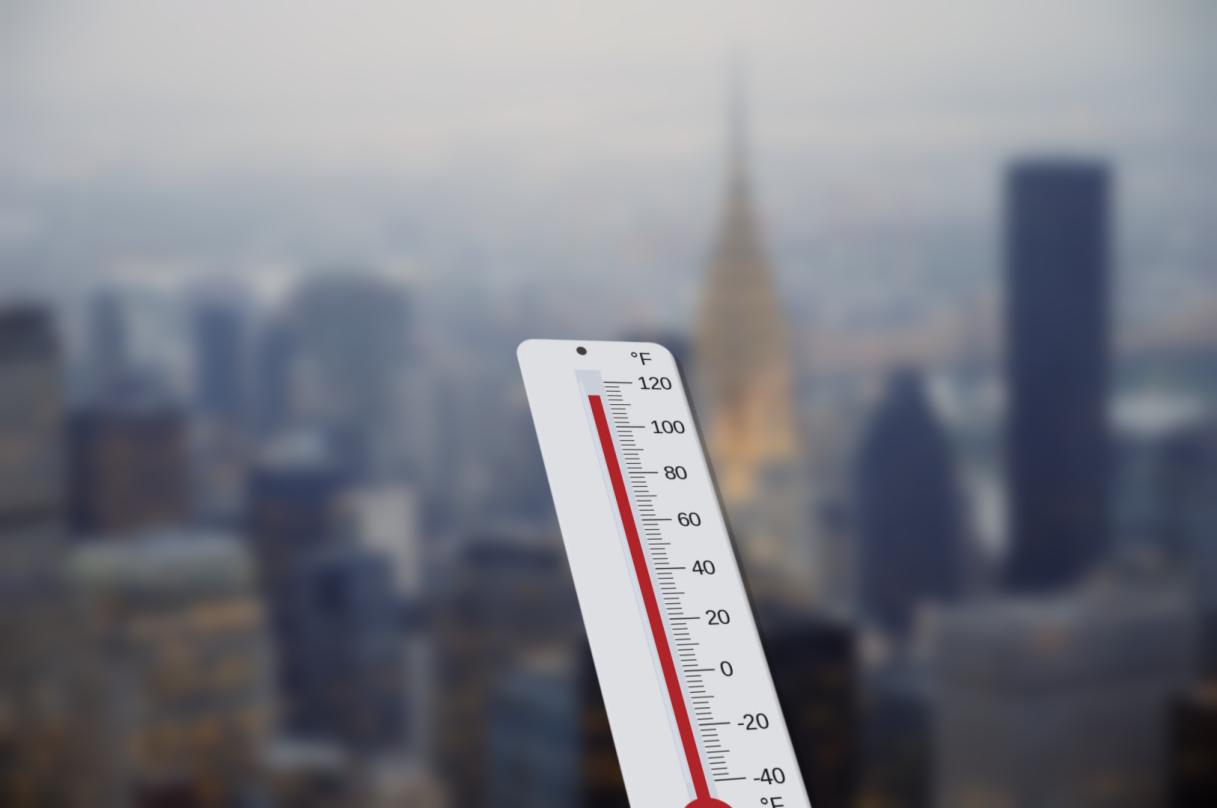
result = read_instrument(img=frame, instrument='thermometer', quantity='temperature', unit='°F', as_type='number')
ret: 114 °F
